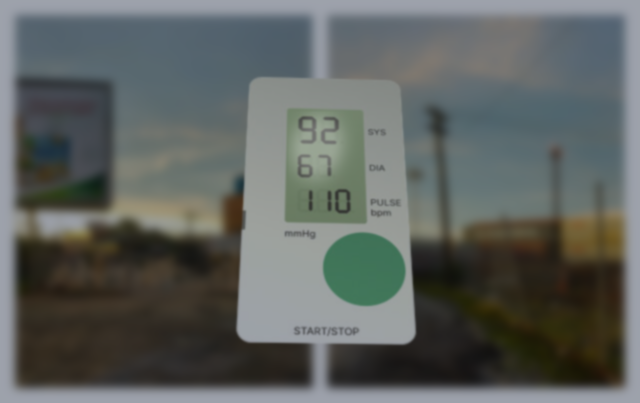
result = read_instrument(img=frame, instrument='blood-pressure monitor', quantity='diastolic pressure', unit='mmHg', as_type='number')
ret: 67 mmHg
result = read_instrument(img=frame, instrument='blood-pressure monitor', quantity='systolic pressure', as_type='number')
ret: 92 mmHg
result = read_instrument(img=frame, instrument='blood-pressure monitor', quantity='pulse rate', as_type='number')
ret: 110 bpm
